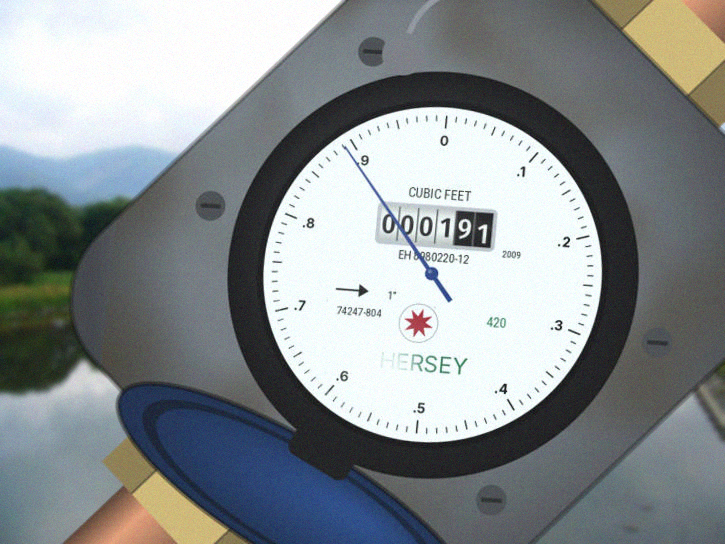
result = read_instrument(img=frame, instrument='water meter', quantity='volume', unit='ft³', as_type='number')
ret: 190.89 ft³
